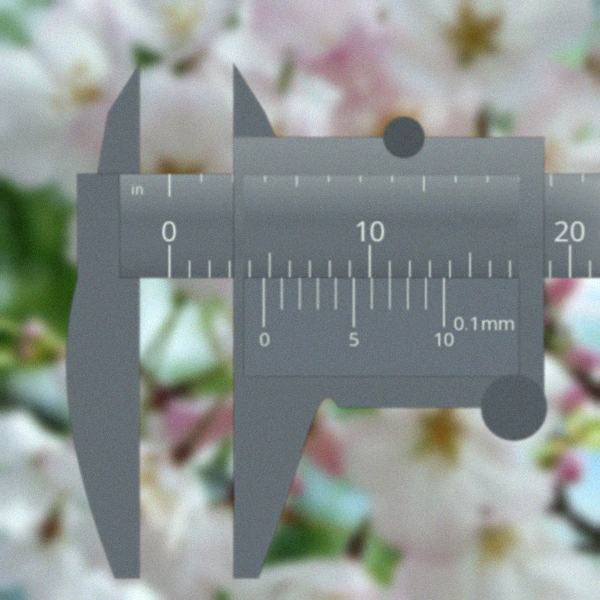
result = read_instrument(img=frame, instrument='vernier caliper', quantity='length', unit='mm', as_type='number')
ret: 4.7 mm
